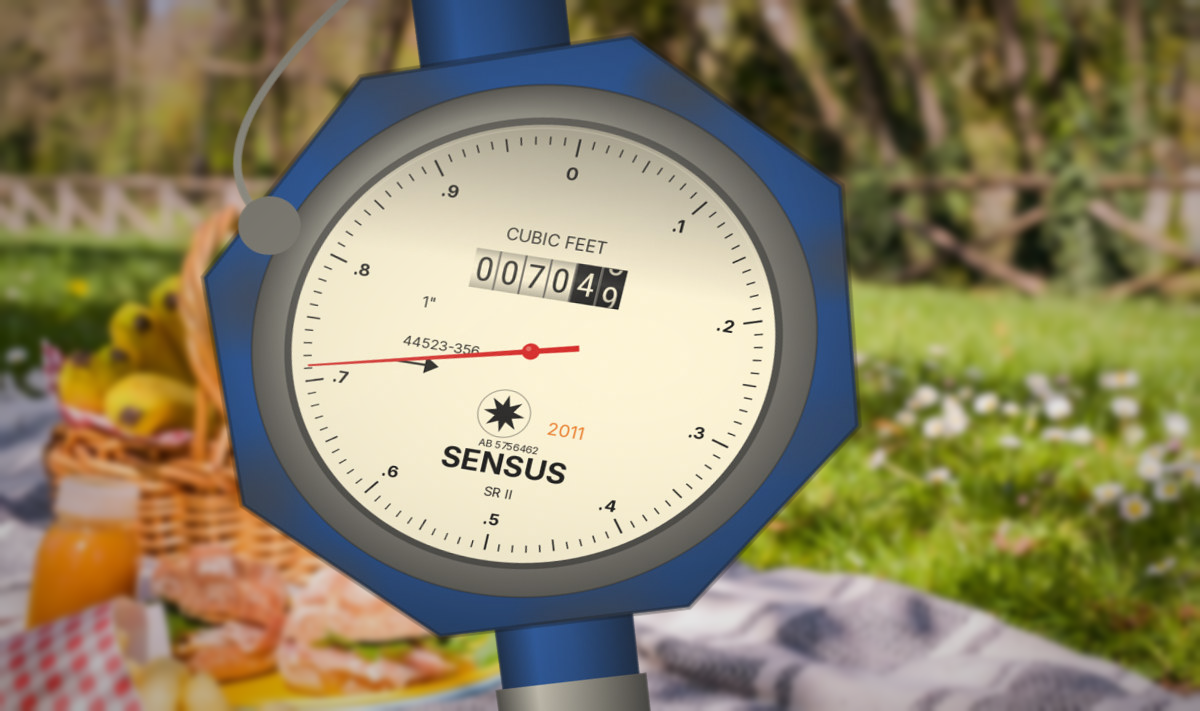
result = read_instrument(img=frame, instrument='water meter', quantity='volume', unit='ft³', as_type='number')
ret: 7048.71 ft³
